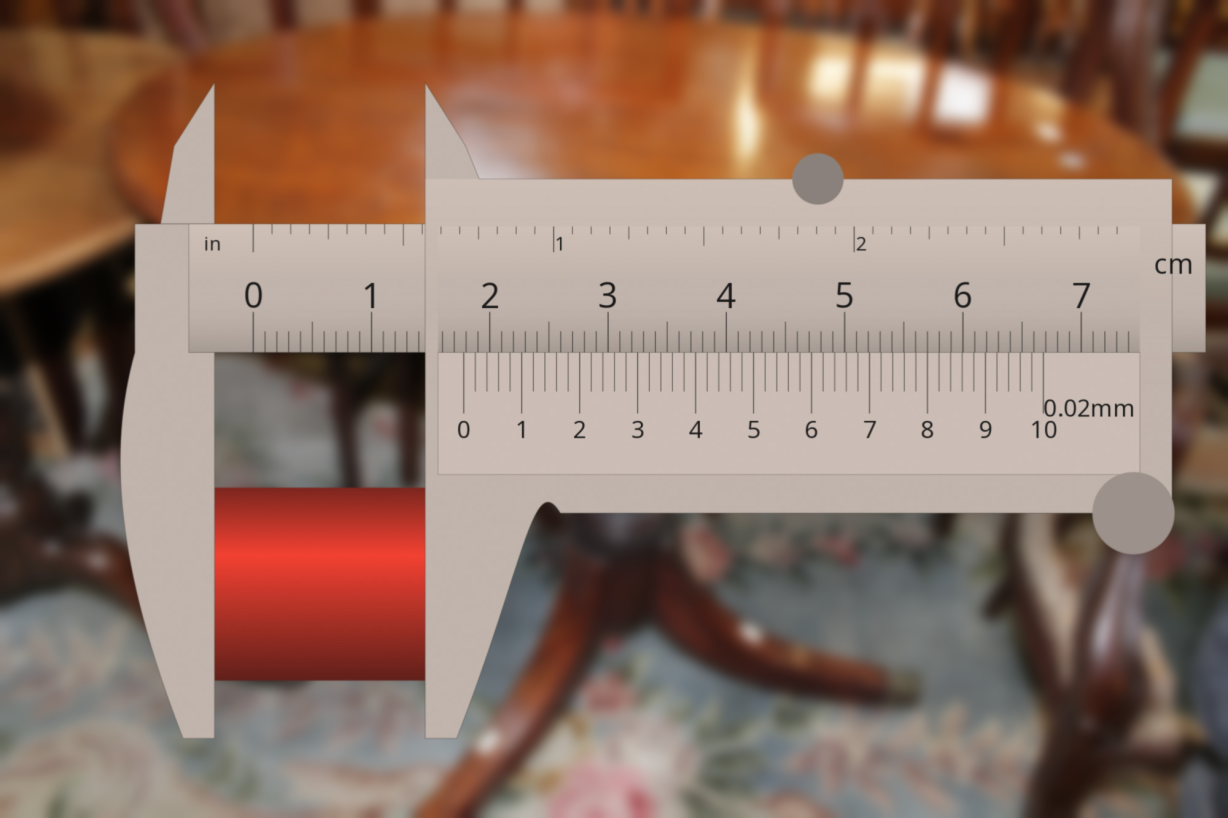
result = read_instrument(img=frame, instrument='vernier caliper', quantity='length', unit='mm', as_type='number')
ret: 17.8 mm
